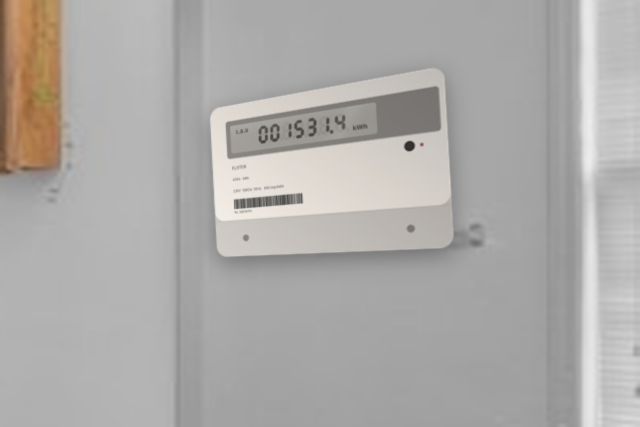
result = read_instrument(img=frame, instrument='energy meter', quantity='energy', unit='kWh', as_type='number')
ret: 1531.4 kWh
